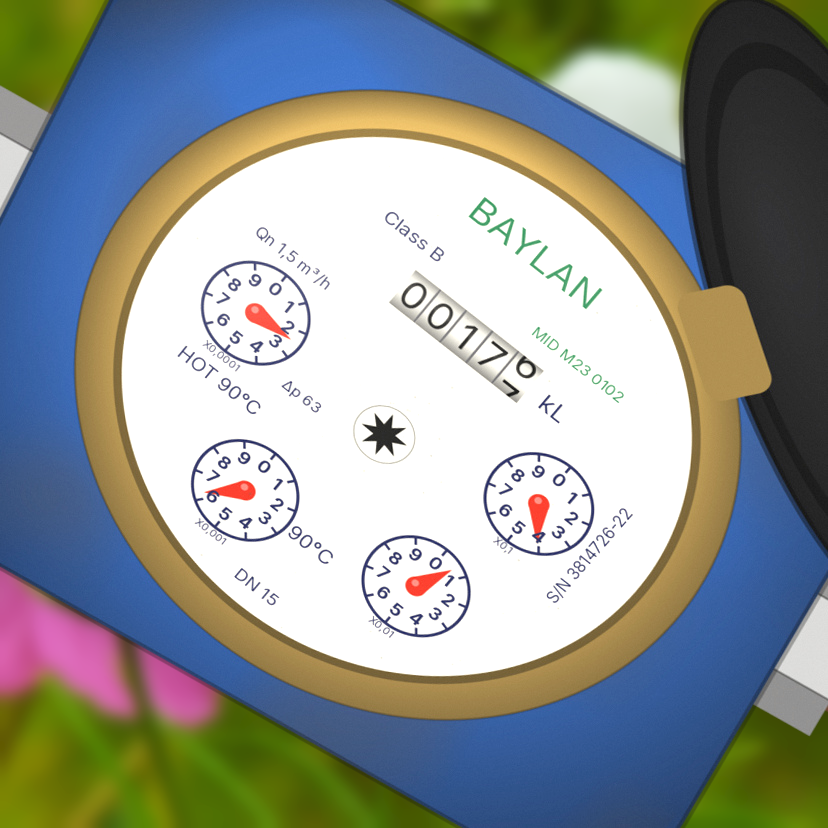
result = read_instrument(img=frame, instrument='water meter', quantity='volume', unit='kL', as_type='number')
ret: 176.4062 kL
